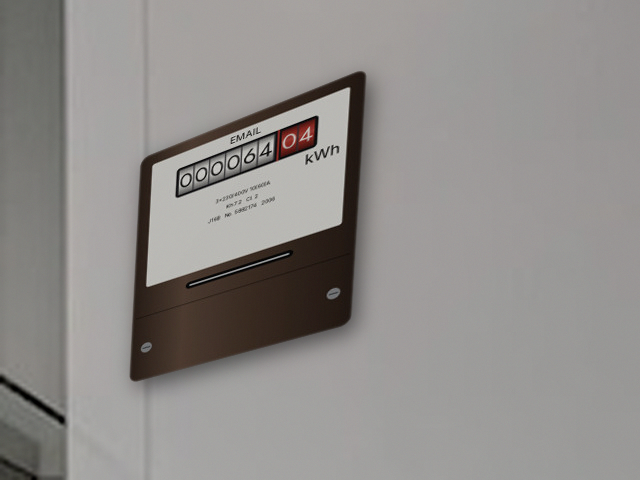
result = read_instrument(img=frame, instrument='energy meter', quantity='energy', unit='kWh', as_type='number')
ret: 64.04 kWh
